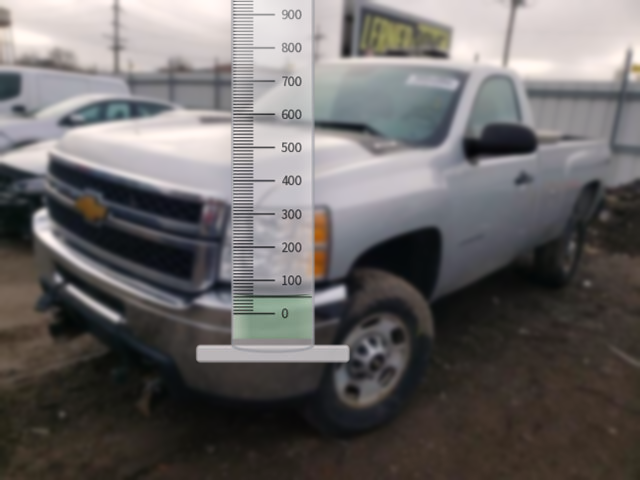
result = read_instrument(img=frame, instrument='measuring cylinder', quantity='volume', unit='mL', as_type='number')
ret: 50 mL
